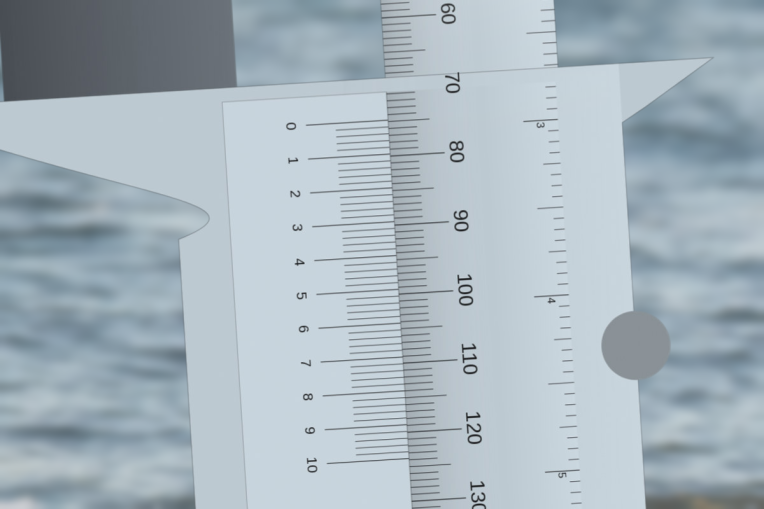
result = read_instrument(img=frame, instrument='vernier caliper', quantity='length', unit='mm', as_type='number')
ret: 74.8 mm
